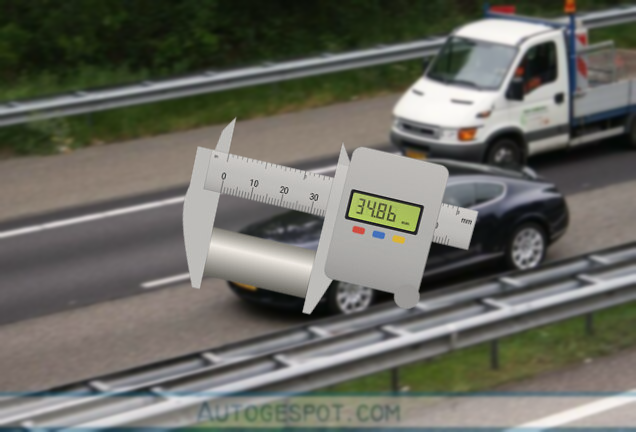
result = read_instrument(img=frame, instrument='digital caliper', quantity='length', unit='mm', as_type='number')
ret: 34.86 mm
